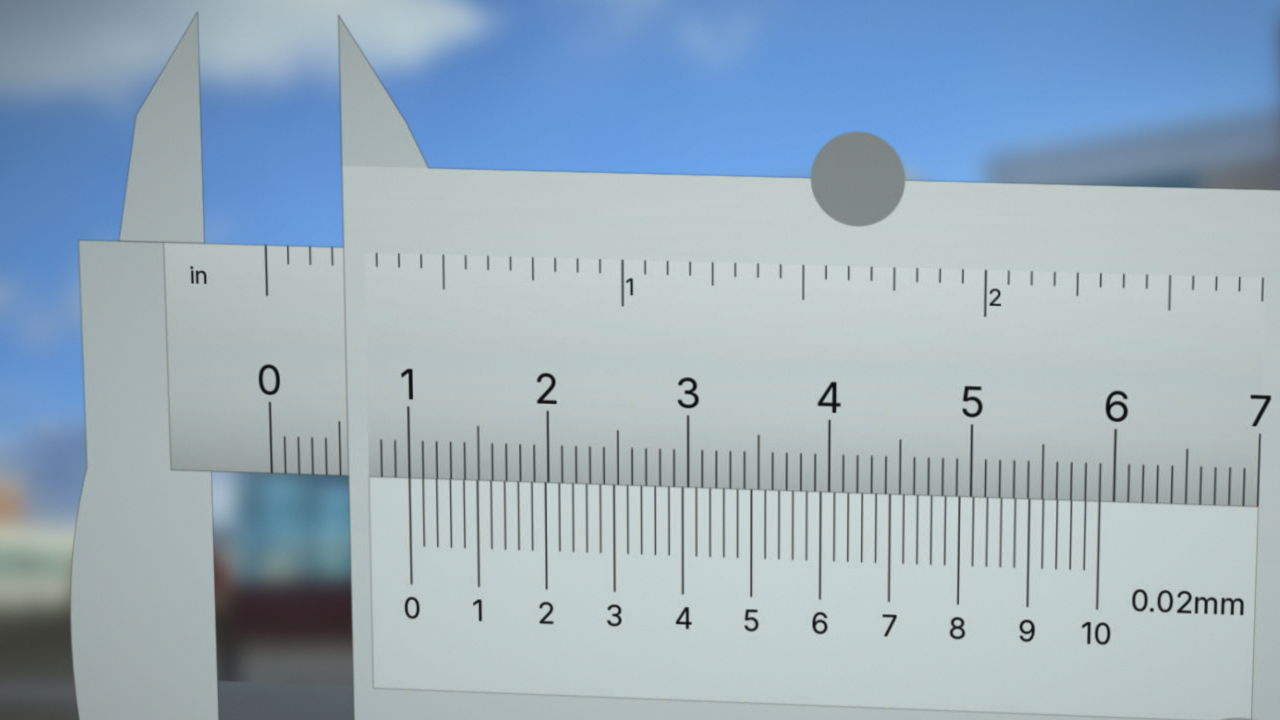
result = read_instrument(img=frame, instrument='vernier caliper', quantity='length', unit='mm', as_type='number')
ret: 10.0 mm
